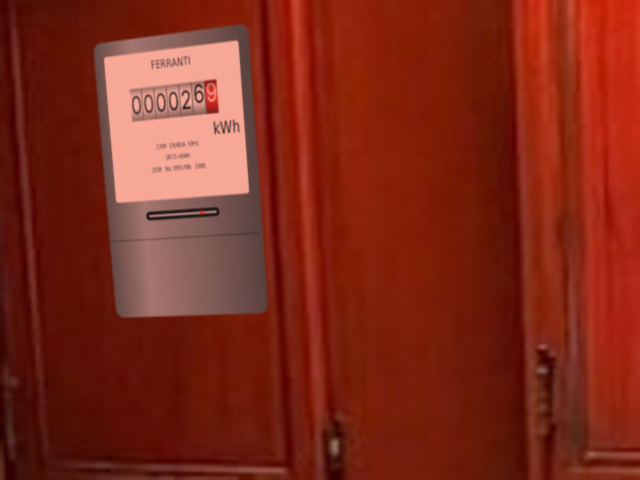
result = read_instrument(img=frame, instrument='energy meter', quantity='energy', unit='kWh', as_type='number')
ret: 26.9 kWh
